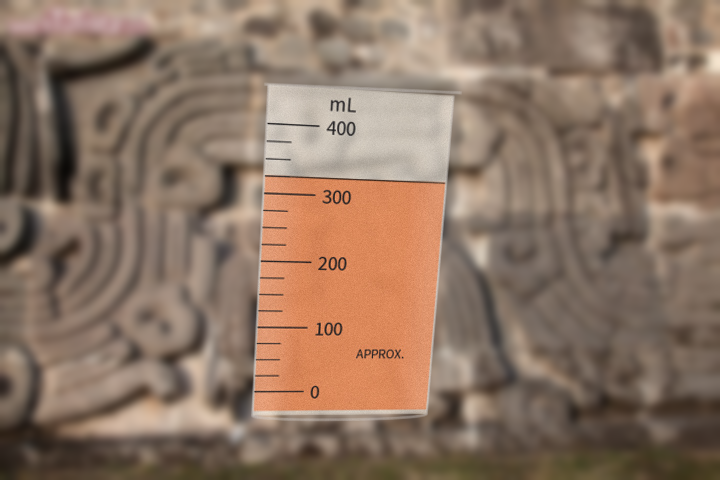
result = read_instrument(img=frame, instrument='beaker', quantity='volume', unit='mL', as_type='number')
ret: 325 mL
